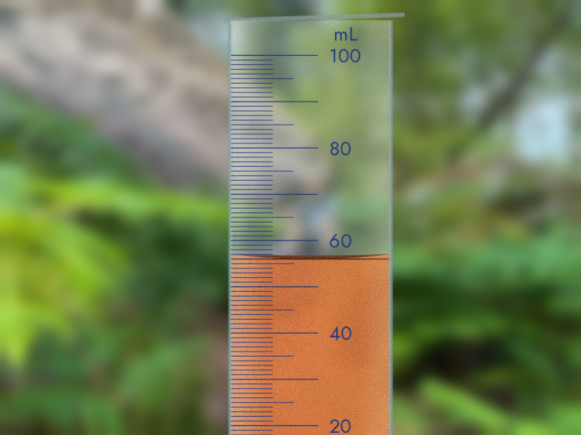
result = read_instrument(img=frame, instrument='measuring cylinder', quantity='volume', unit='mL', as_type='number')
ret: 56 mL
